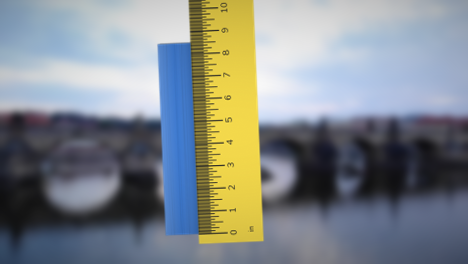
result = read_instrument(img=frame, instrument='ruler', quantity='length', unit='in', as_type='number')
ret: 8.5 in
